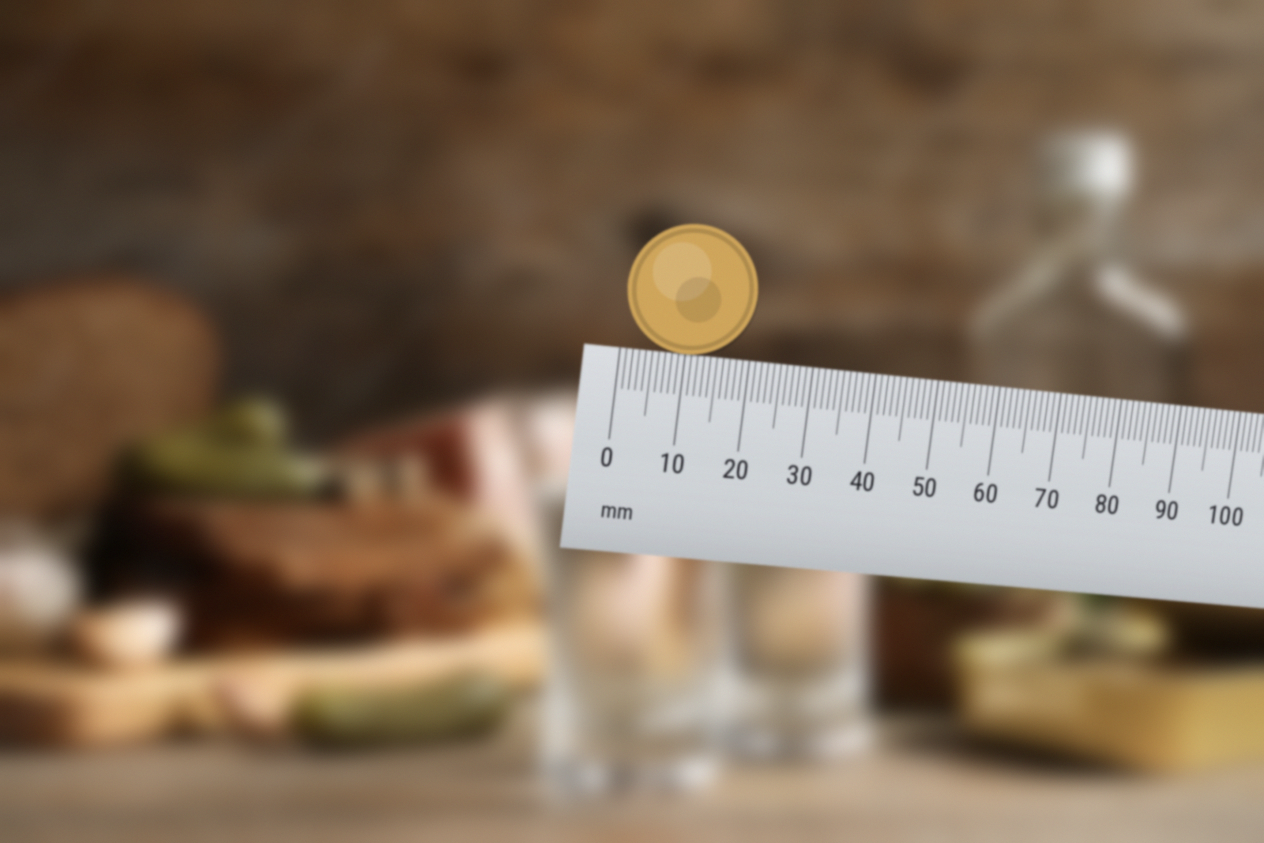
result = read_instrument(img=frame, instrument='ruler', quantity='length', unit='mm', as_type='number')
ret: 20 mm
